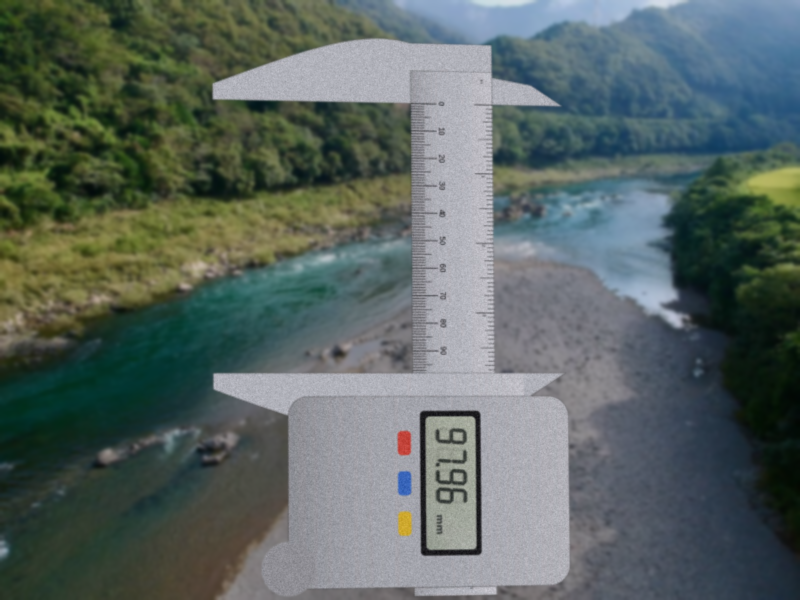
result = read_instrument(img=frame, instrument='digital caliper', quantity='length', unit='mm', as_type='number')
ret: 97.96 mm
